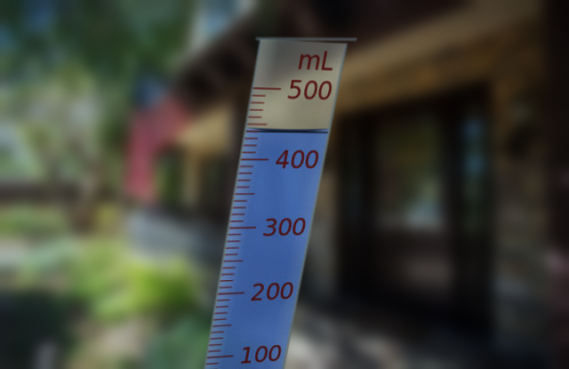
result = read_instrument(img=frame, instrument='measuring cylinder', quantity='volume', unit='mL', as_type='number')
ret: 440 mL
